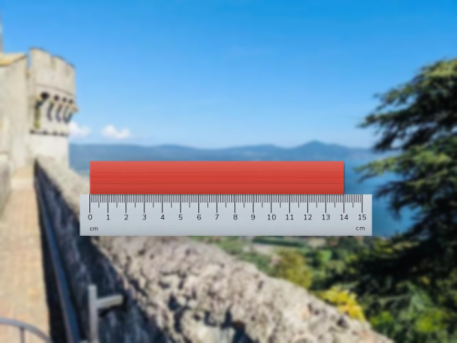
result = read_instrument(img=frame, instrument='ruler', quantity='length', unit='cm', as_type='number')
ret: 14 cm
